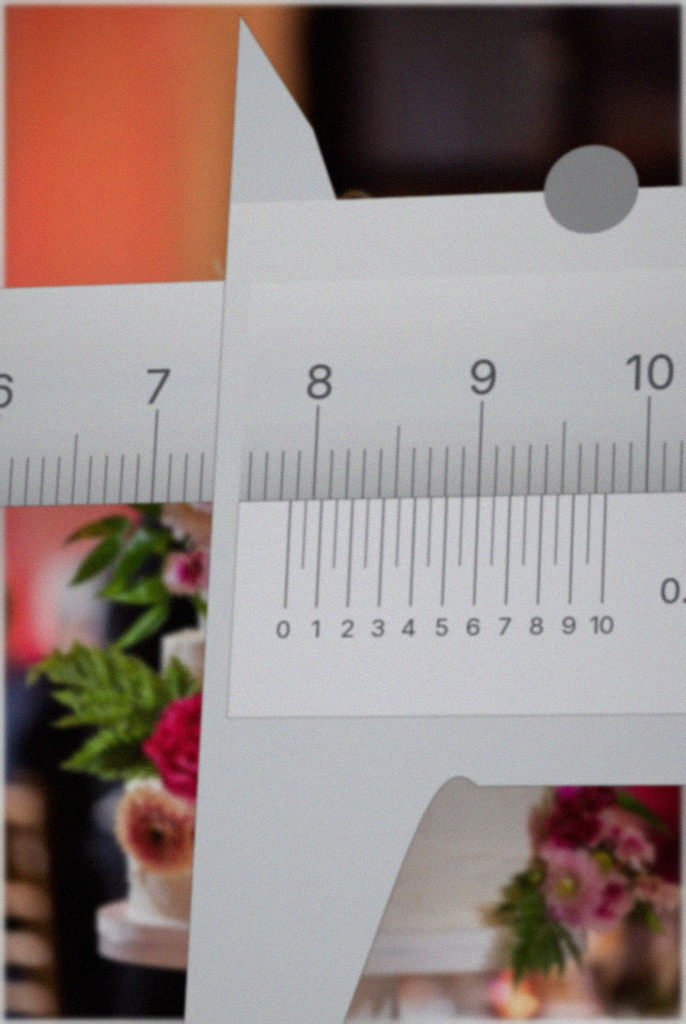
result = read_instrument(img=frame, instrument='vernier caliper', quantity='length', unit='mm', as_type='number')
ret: 78.6 mm
